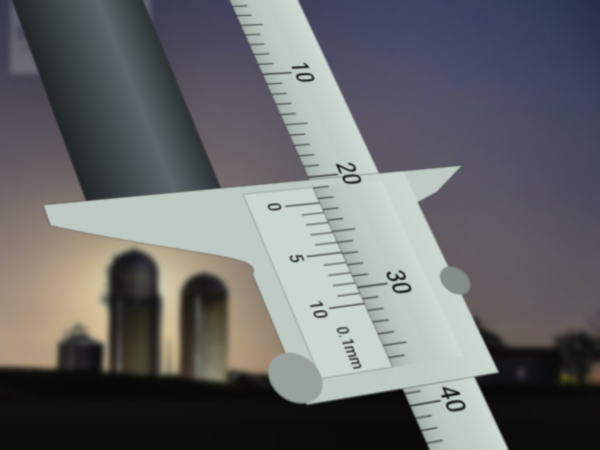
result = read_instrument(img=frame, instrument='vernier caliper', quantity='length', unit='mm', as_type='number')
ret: 22.4 mm
